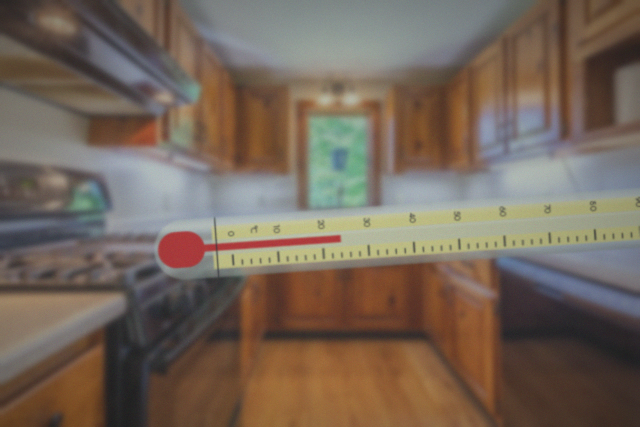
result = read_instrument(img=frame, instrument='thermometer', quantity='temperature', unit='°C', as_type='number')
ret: 24 °C
